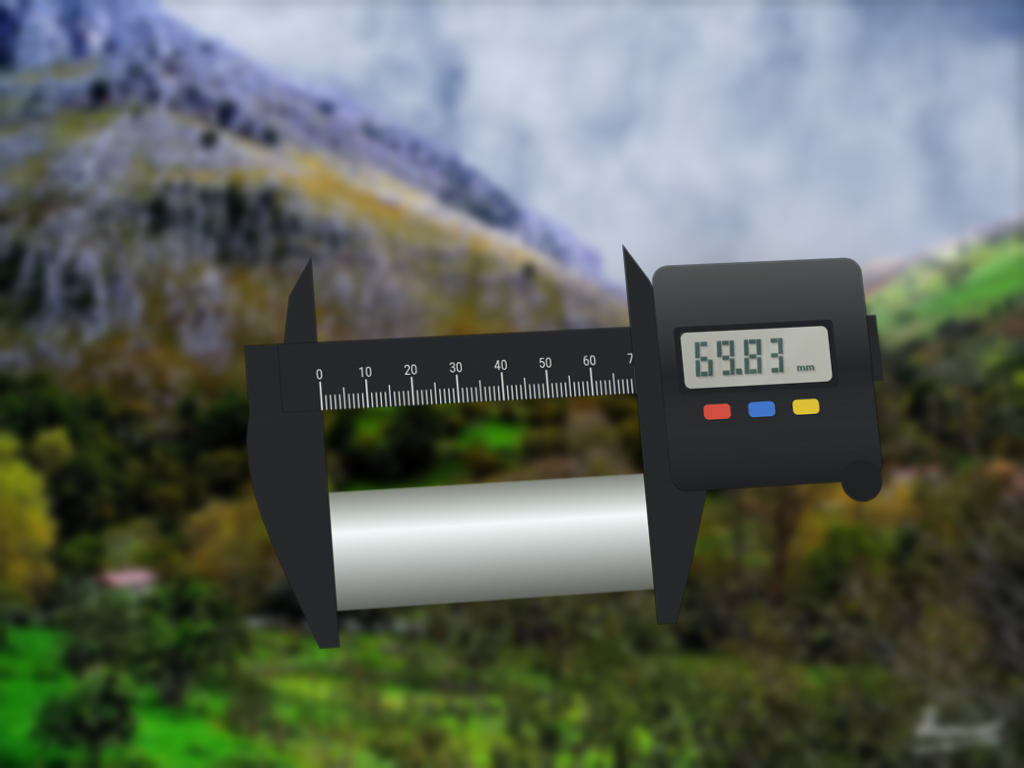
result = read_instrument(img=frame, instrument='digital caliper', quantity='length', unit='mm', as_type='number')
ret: 69.83 mm
